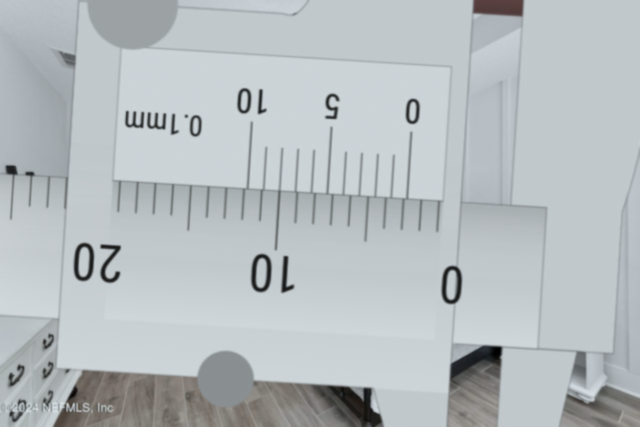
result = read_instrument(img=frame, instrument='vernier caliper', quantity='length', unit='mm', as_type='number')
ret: 2.8 mm
